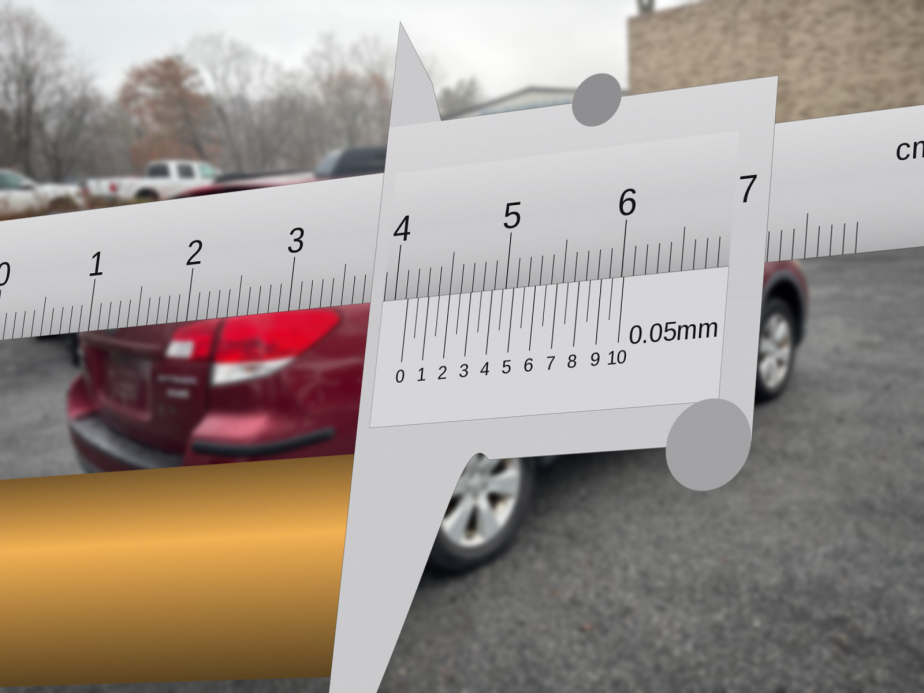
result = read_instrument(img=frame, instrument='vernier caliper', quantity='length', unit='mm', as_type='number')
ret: 41.2 mm
